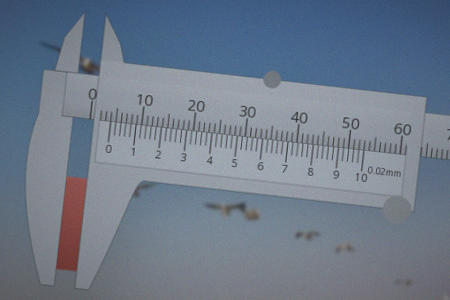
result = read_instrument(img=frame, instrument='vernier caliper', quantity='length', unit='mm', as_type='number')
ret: 4.0 mm
